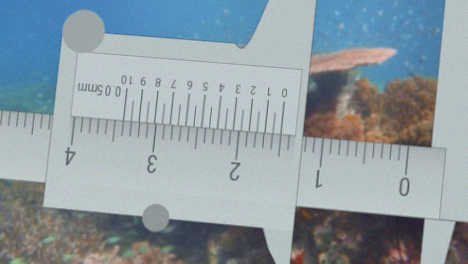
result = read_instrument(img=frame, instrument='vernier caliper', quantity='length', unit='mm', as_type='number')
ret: 15.0 mm
